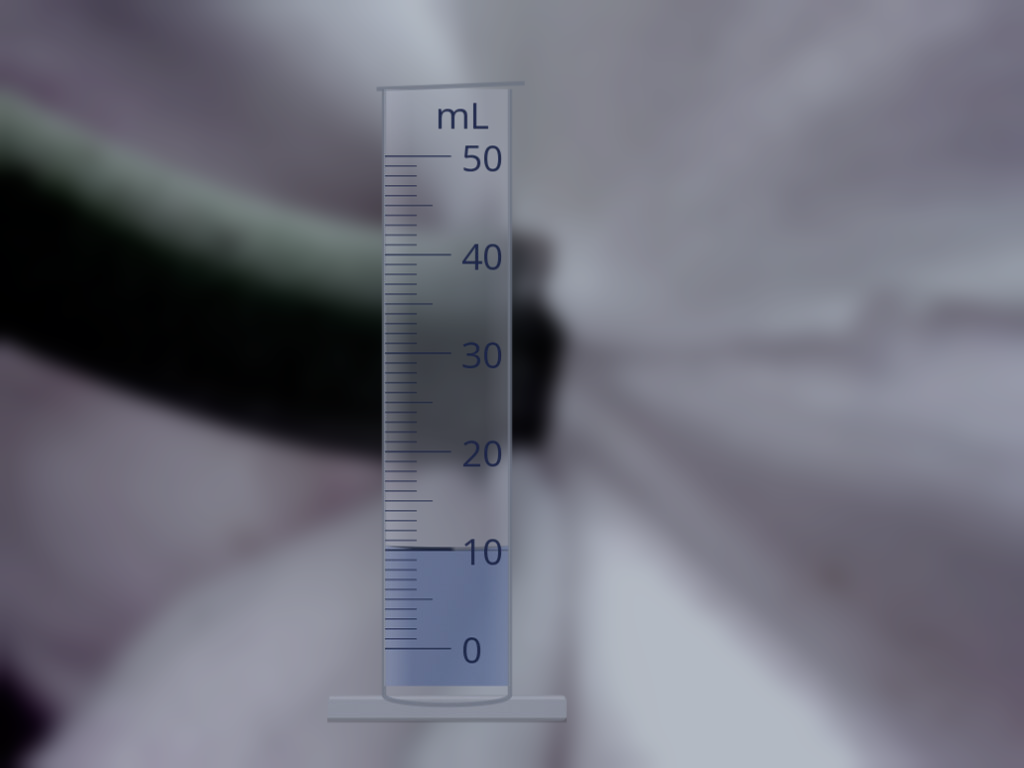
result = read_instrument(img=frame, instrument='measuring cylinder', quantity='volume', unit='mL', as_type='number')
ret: 10 mL
